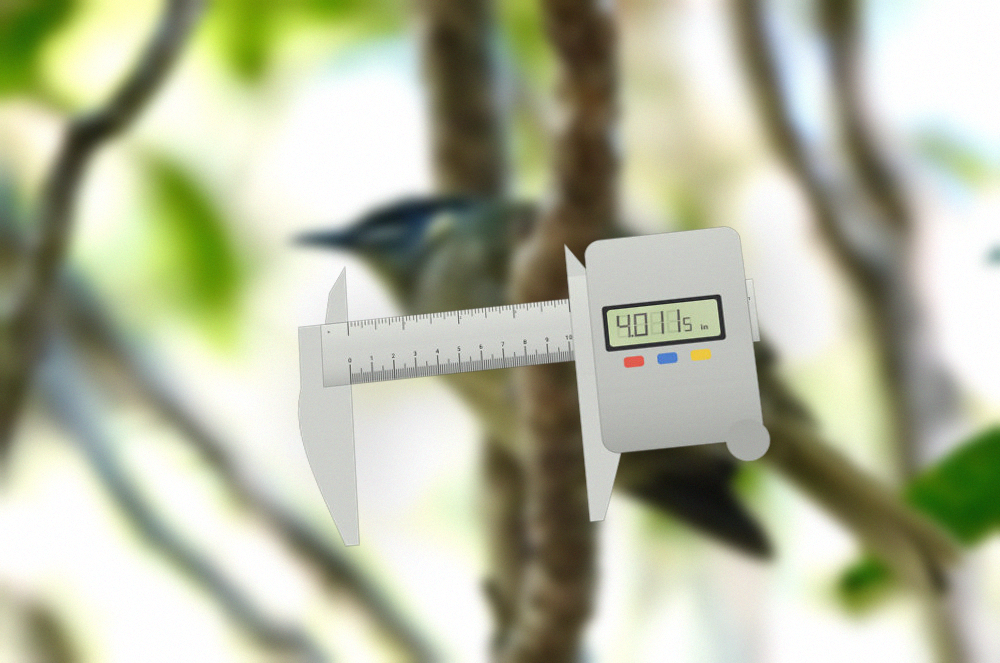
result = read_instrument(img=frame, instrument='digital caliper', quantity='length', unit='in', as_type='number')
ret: 4.0115 in
